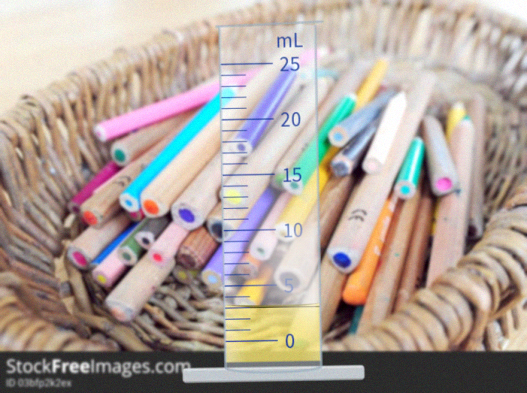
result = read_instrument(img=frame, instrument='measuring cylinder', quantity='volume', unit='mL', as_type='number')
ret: 3 mL
